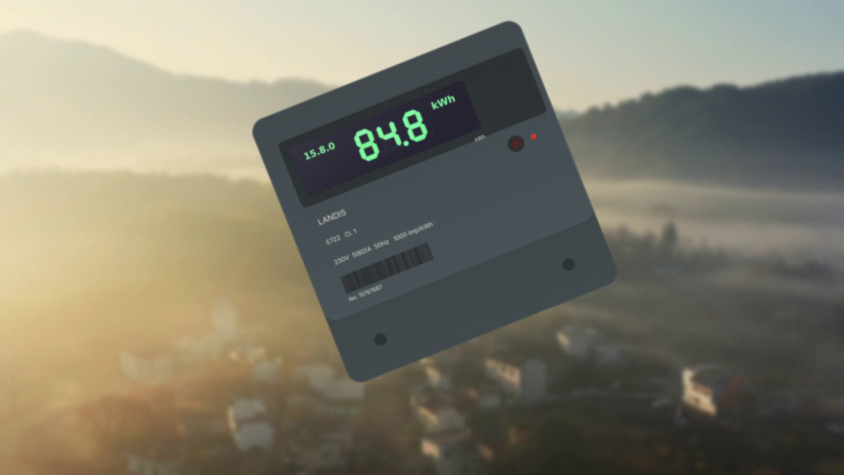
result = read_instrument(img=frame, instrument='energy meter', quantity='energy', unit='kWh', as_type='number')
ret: 84.8 kWh
